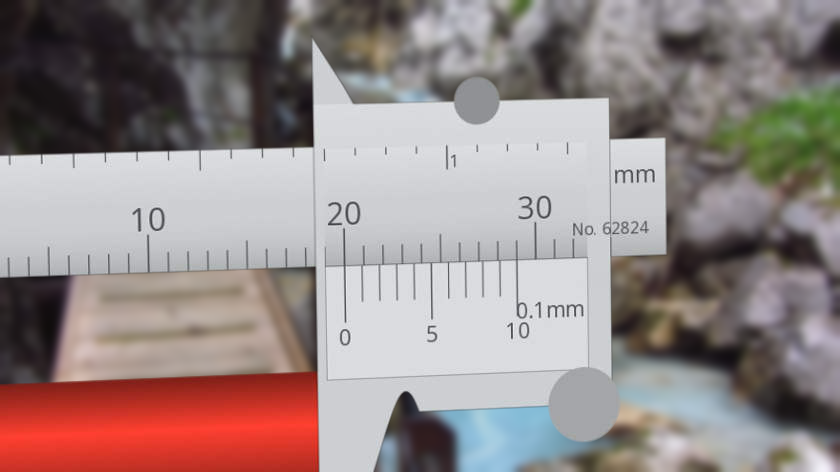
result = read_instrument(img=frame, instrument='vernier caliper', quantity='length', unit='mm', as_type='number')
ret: 20.0 mm
